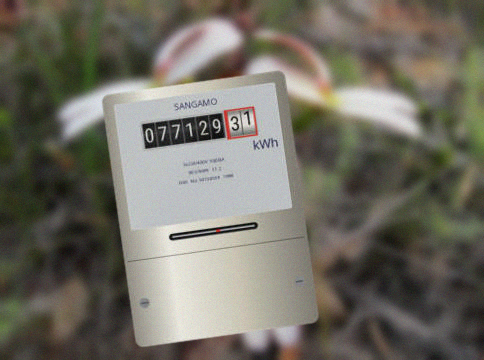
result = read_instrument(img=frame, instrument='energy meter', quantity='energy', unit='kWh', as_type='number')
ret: 77129.31 kWh
